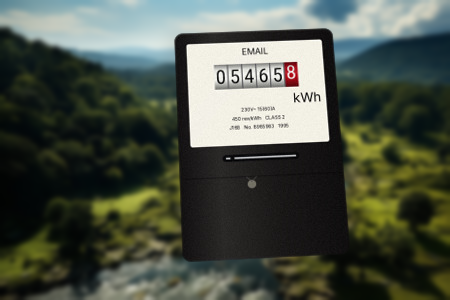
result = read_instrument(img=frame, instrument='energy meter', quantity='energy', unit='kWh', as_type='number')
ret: 5465.8 kWh
